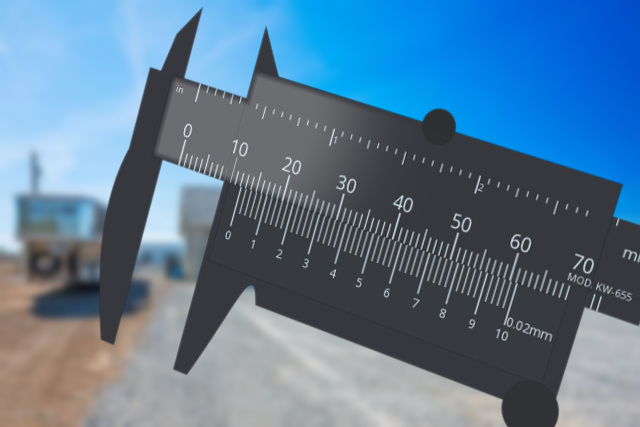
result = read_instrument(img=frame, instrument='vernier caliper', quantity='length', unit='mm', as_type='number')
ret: 12.2 mm
